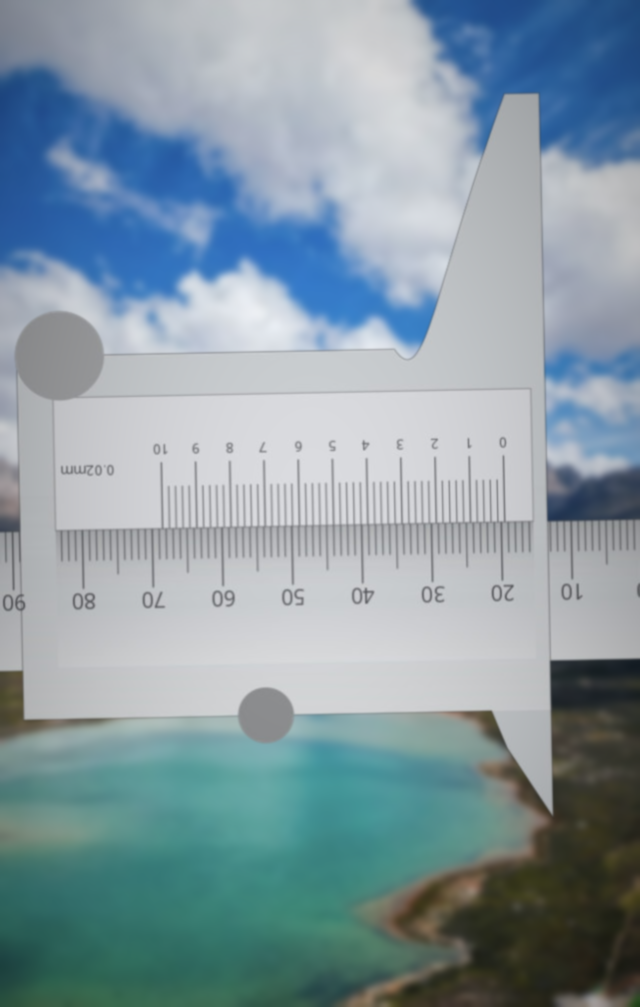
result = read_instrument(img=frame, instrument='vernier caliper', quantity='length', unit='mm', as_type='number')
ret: 19.5 mm
